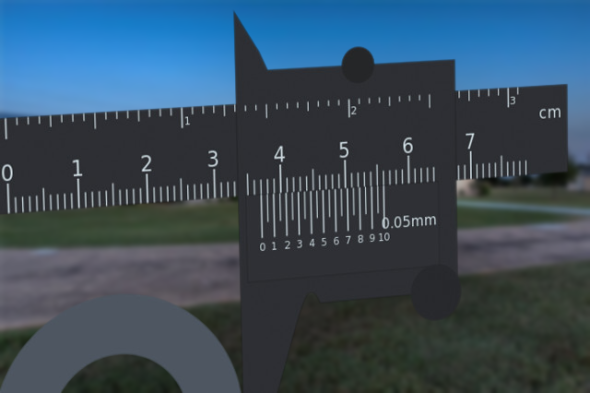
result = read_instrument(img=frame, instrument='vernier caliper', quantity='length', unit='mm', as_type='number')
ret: 37.0 mm
